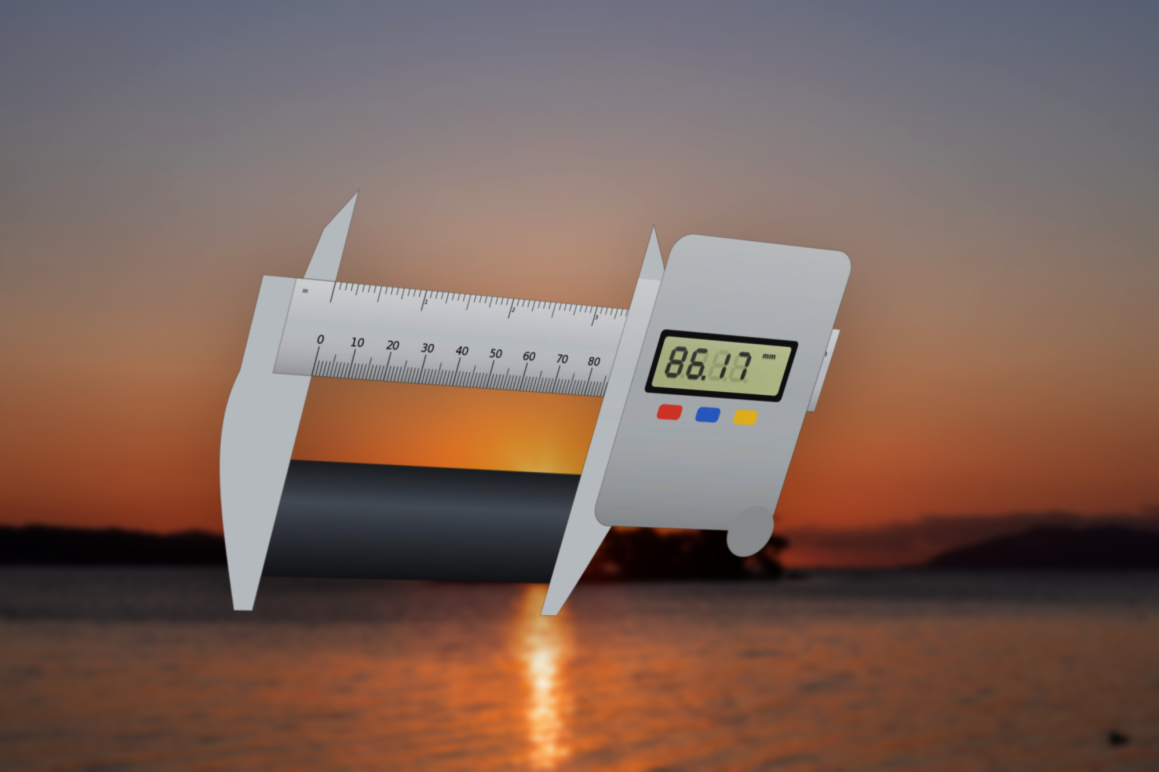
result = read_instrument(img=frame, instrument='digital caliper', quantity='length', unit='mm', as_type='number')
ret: 86.17 mm
